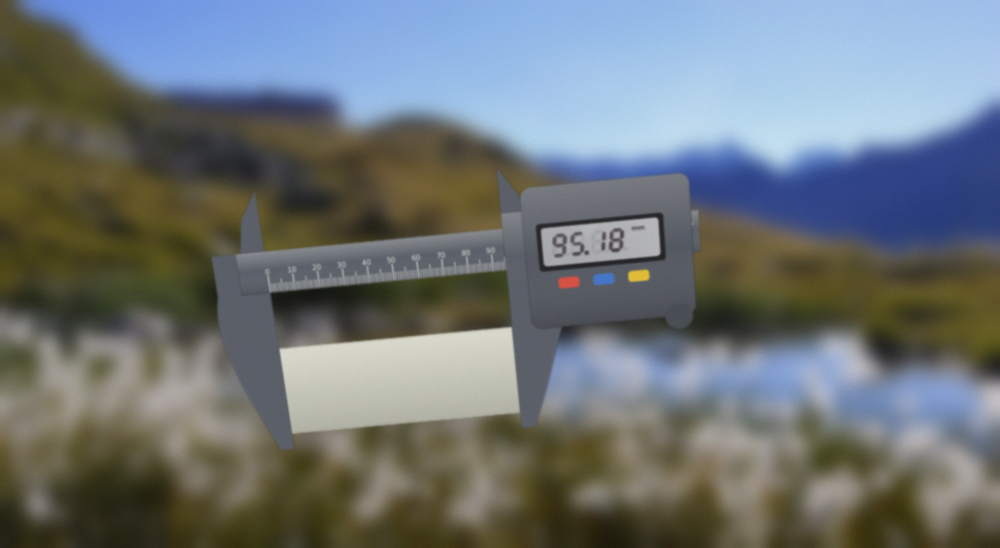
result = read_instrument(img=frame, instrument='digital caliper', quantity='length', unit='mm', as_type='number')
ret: 95.18 mm
